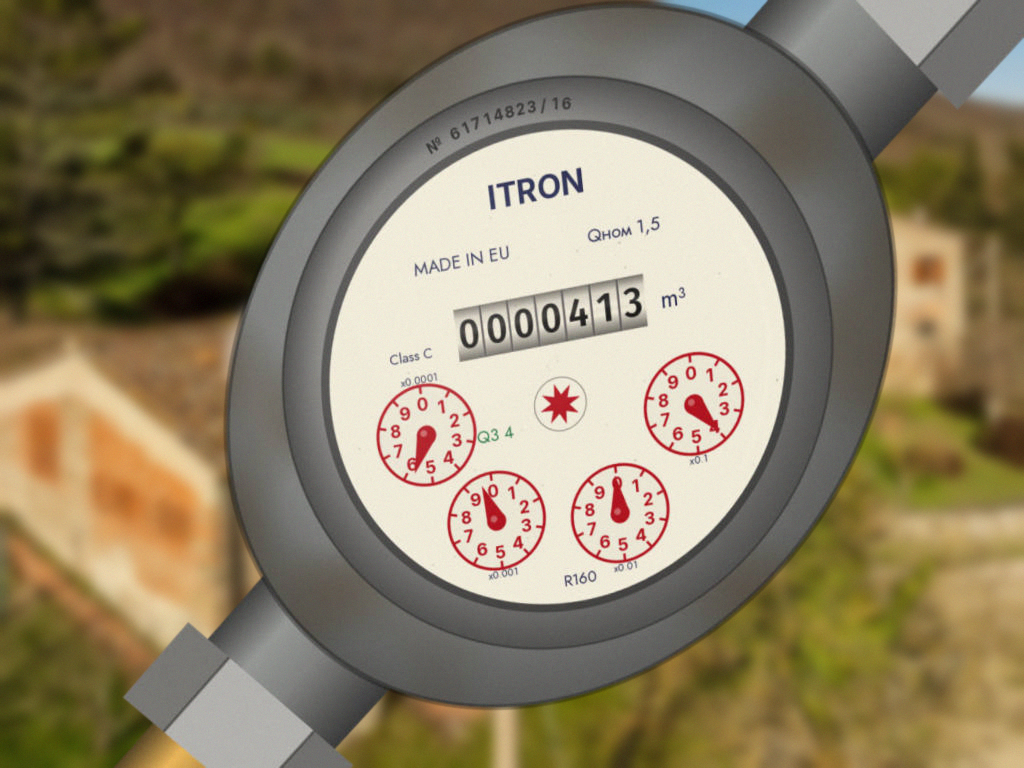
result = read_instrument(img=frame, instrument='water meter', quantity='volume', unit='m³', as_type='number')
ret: 413.3995 m³
